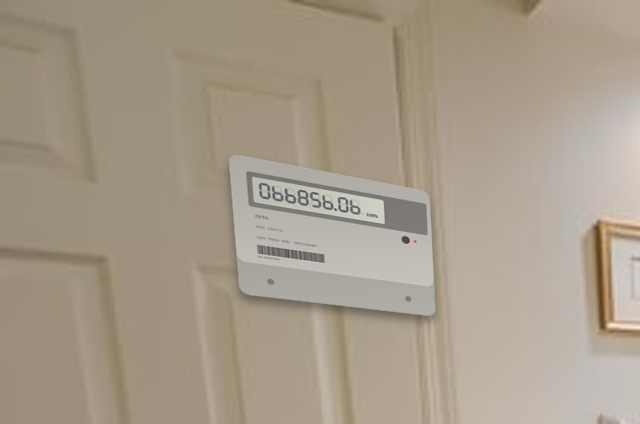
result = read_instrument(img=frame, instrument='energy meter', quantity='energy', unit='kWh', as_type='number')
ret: 66856.06 kWh
